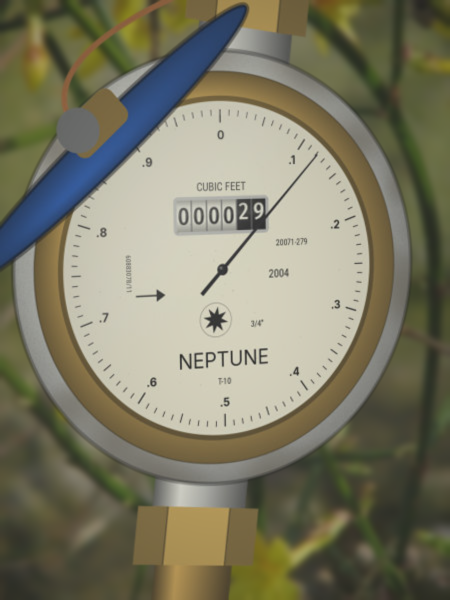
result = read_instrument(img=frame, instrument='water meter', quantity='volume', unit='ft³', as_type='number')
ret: 29.12 ft³
